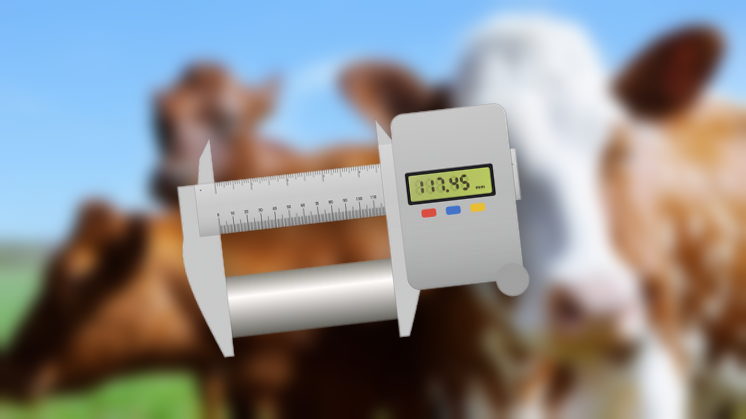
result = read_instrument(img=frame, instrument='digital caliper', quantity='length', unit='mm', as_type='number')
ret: 117.45 mm
